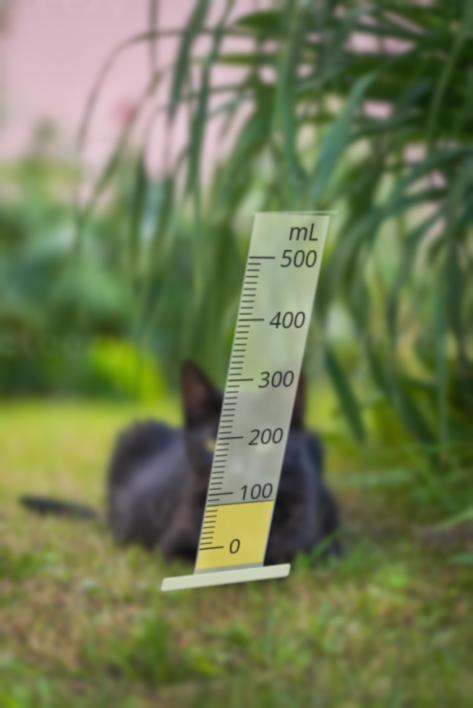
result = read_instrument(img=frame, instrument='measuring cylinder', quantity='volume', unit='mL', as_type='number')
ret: 80 mL
